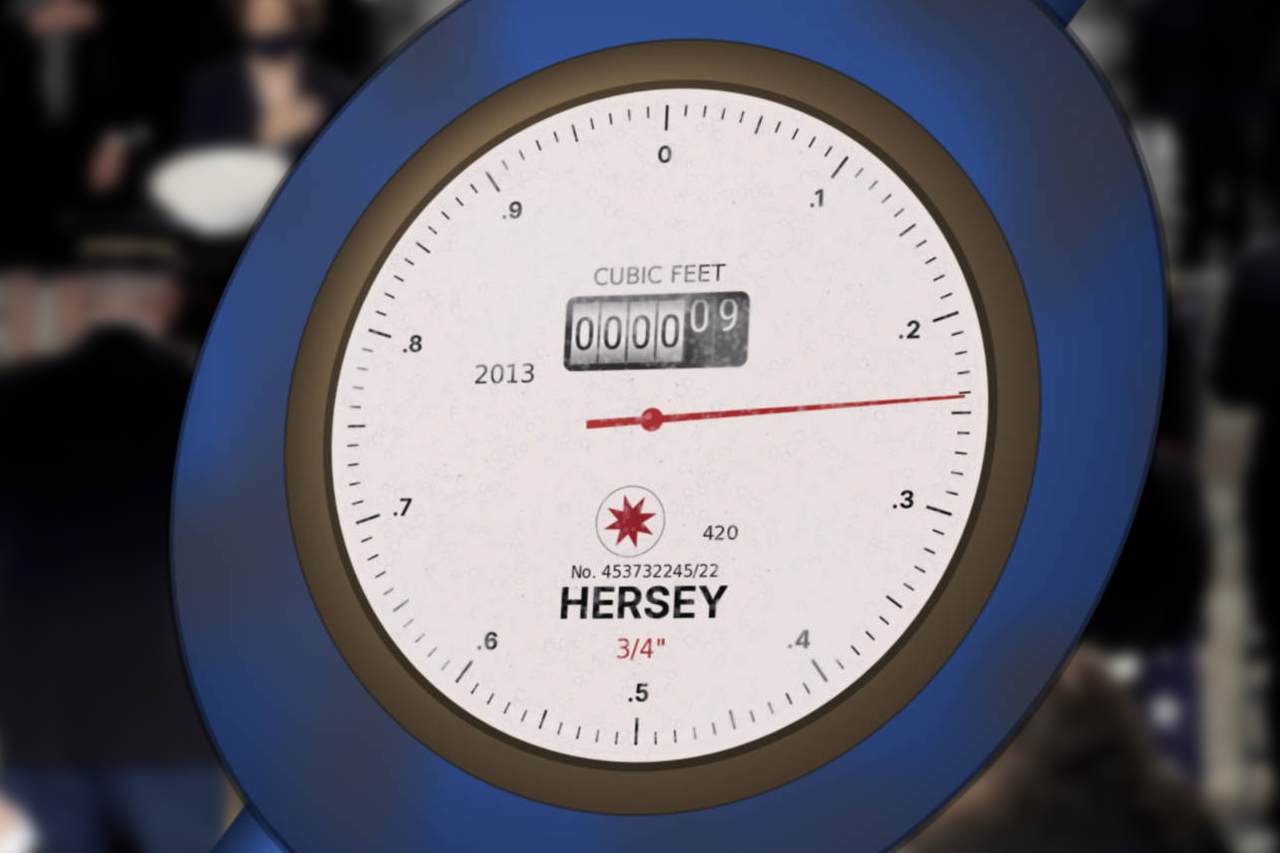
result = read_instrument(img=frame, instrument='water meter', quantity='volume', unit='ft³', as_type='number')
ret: 9.24 ft³
